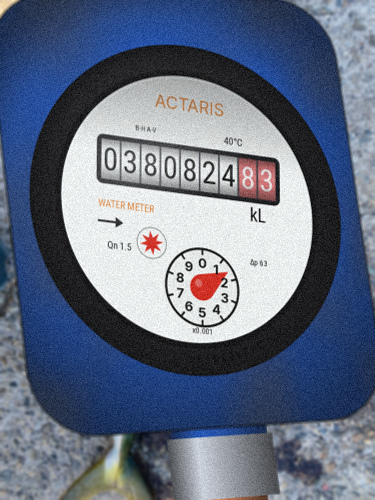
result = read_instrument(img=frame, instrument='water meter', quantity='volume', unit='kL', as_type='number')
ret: 380824.831 kL
